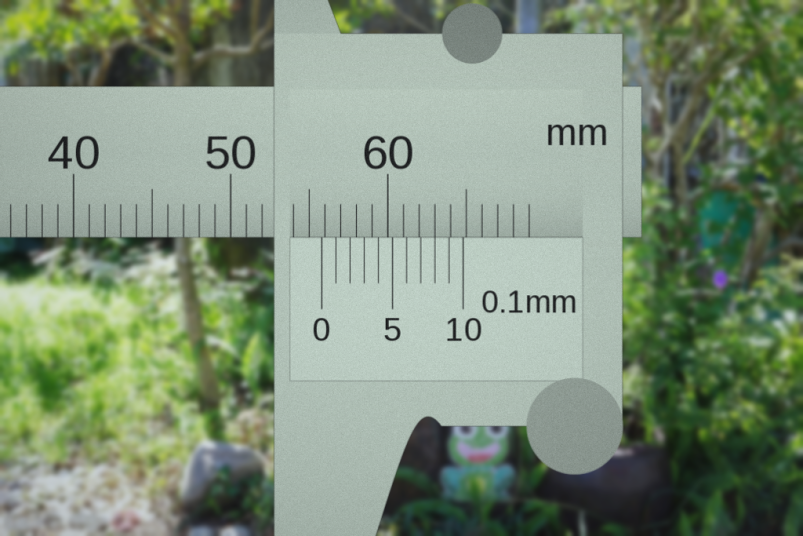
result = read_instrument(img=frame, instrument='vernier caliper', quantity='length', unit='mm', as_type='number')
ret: 55.8 mm
